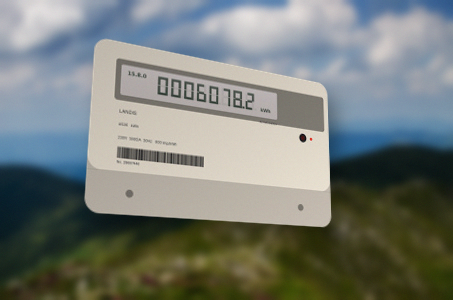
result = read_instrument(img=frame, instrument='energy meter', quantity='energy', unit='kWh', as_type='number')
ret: 6078.2 kWh
